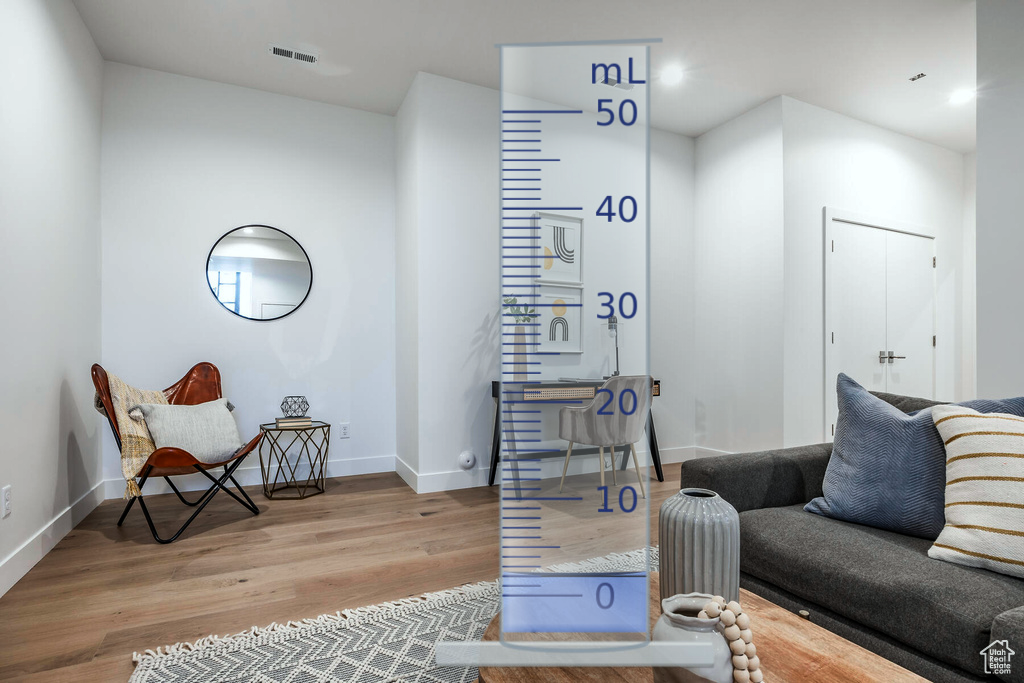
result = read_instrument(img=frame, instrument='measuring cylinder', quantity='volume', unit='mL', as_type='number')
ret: 2 mL
